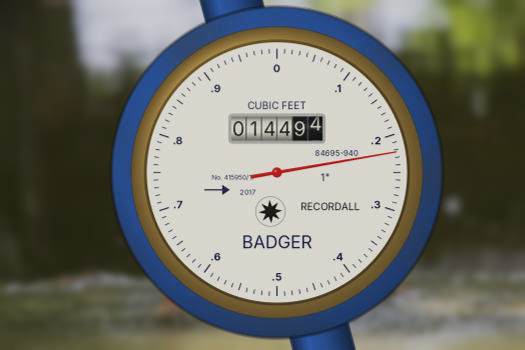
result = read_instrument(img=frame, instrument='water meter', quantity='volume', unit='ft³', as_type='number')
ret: 14494.22 ft³
